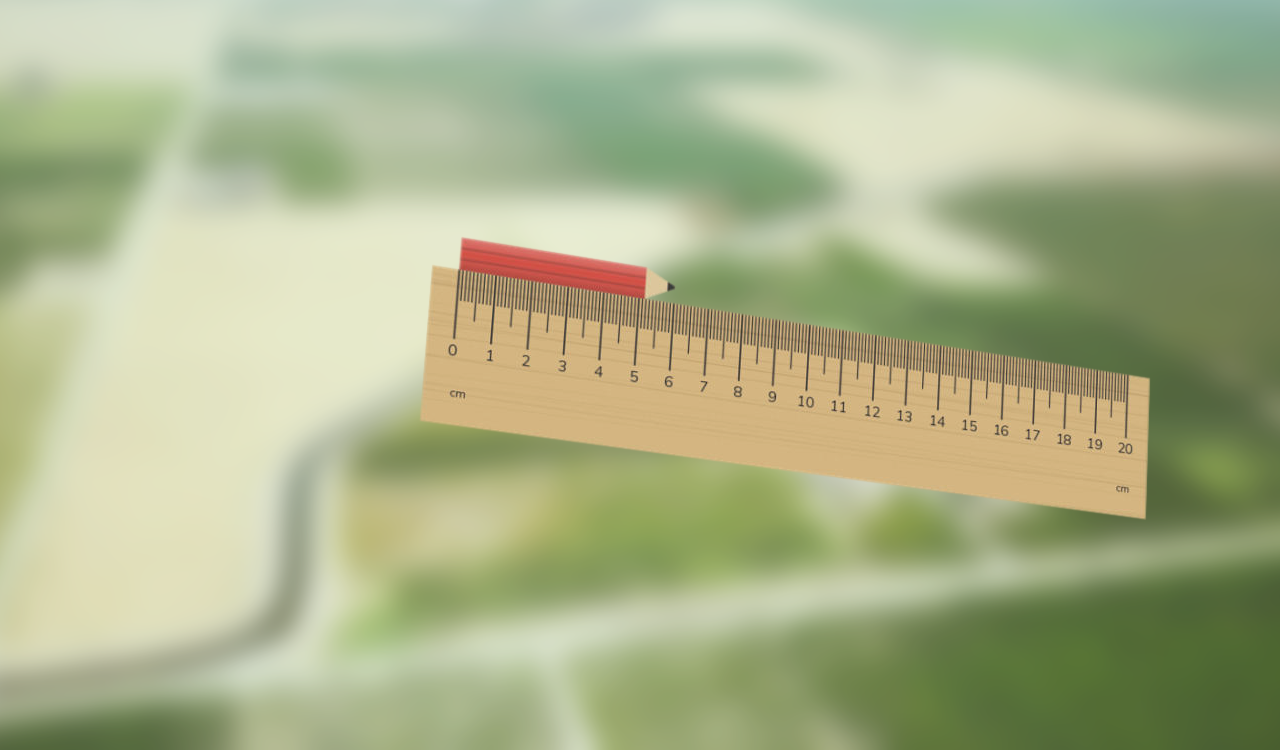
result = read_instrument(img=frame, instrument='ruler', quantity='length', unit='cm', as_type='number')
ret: 6 cm
